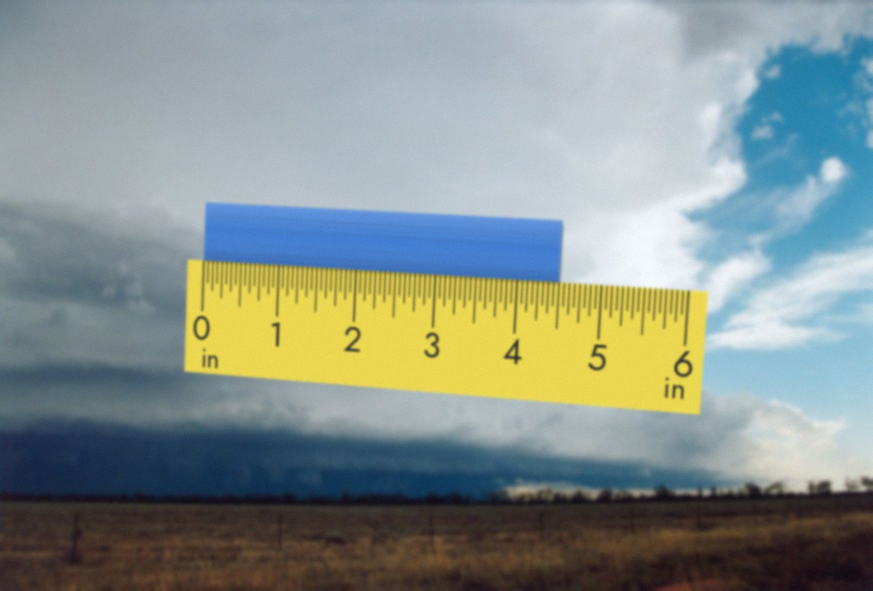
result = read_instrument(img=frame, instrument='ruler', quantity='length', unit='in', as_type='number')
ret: 4.5 in
